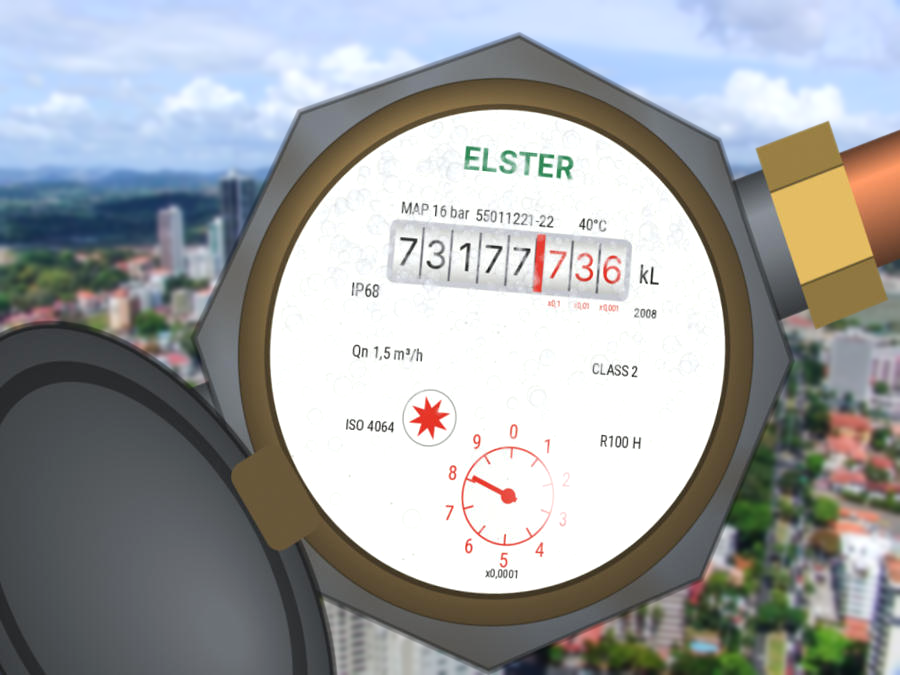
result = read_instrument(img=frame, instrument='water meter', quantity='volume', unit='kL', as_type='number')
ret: 73177.7368 kL
